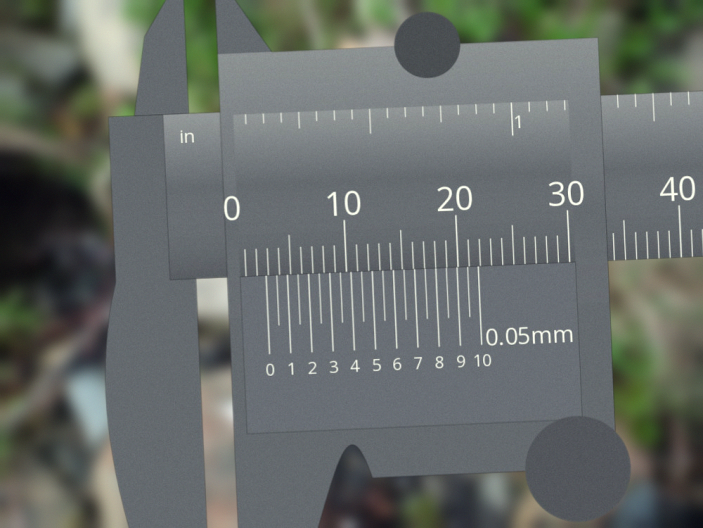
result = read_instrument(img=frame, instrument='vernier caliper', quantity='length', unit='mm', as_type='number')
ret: 2.8 mm
